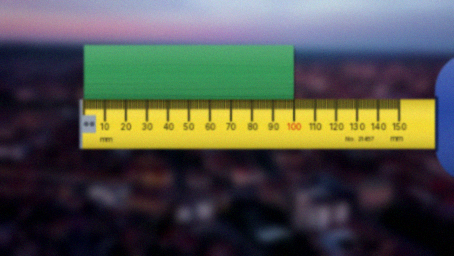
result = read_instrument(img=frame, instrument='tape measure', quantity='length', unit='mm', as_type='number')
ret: 100 mm
